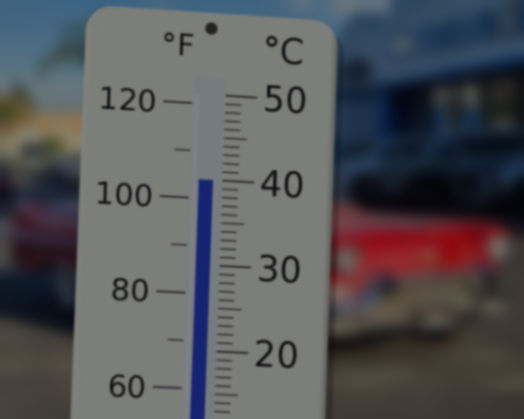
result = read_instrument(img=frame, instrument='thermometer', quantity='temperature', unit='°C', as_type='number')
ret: 40 °C
